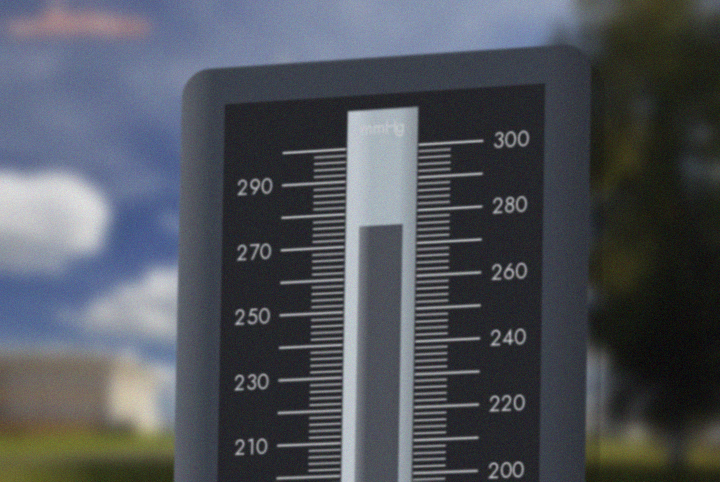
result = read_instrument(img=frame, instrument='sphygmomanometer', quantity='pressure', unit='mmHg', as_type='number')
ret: 276 mmHg
